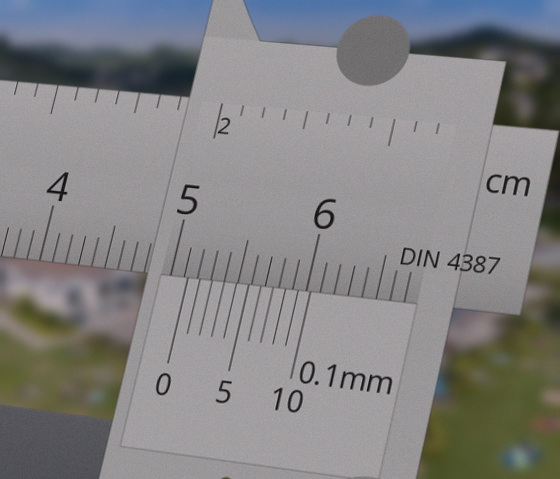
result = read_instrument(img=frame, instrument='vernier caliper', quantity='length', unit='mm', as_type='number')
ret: 51.3 mm
